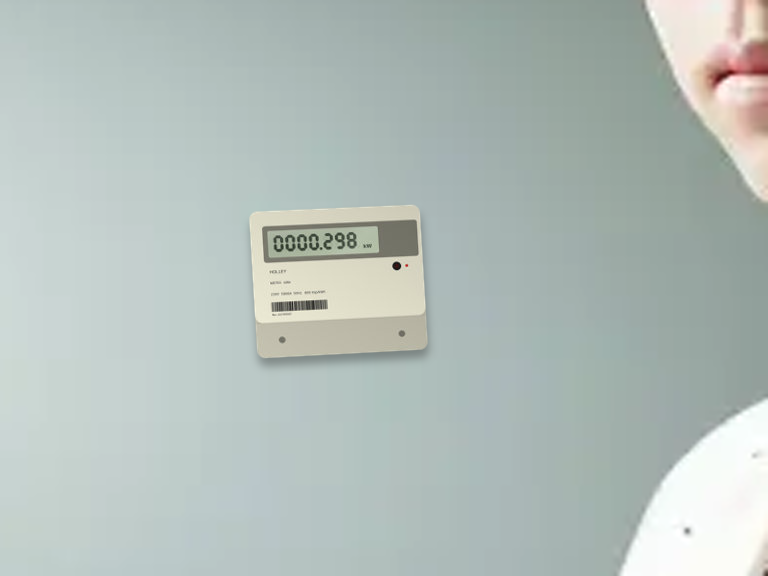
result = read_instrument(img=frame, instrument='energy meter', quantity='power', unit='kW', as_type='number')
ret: 0.298 kW
